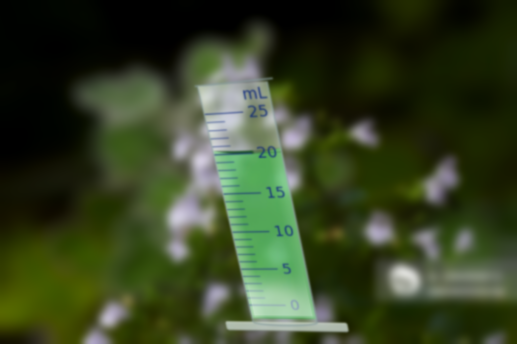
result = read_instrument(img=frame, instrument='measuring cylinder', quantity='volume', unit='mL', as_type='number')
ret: 20 mL
